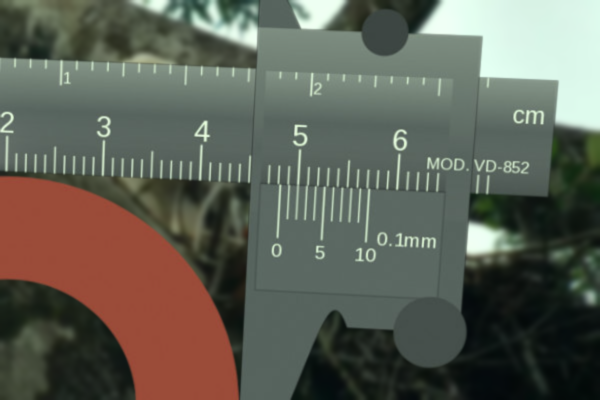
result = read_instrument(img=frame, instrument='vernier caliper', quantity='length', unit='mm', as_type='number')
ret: 48.2 mm
